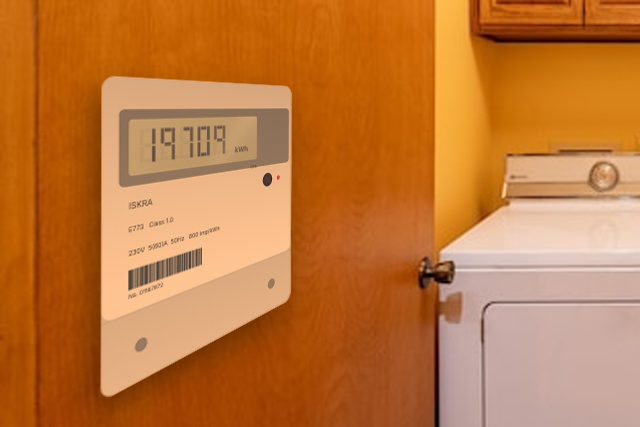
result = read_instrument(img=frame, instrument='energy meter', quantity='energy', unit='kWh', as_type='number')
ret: 19709 kWh
